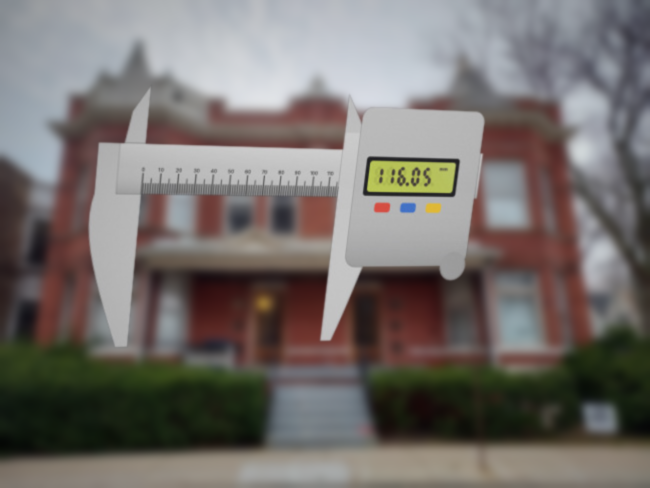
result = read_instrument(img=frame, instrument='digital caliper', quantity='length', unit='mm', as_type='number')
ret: 116.05 mm
